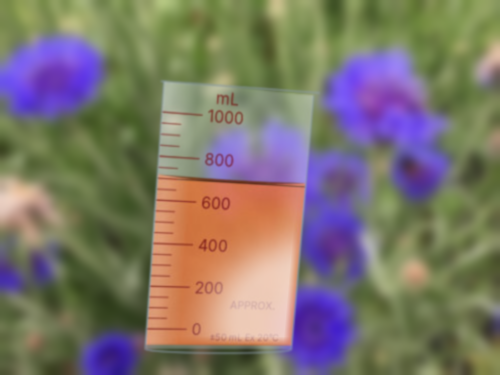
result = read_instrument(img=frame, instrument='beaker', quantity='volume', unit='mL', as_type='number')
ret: 700 mL
